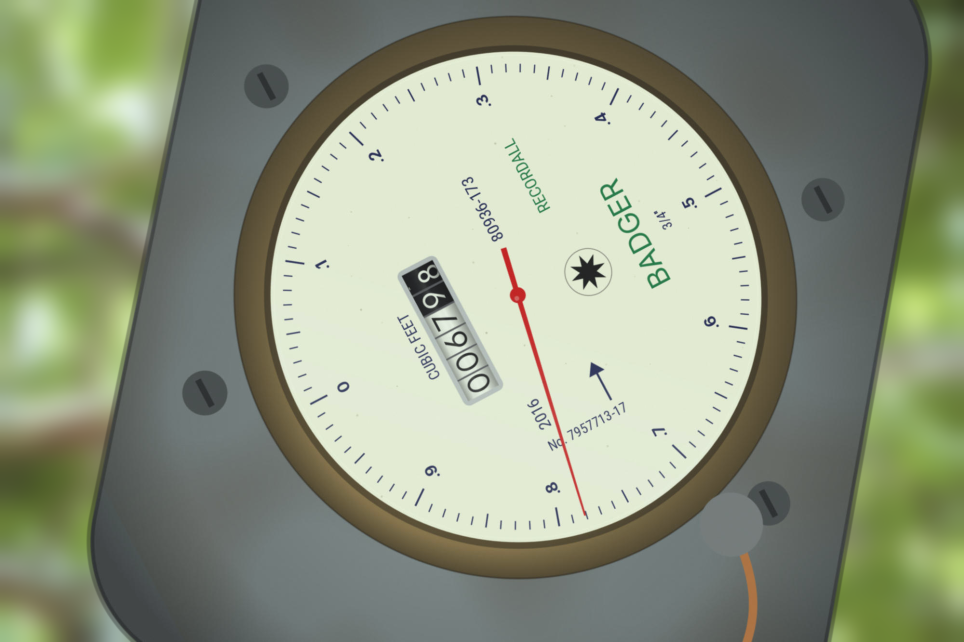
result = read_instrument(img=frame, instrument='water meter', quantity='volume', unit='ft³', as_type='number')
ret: 6797.78 ft³
